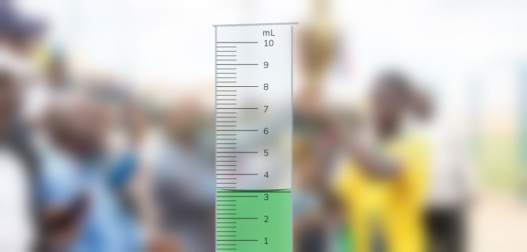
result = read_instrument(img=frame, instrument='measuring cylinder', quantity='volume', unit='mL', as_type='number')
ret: 3.2 mL
